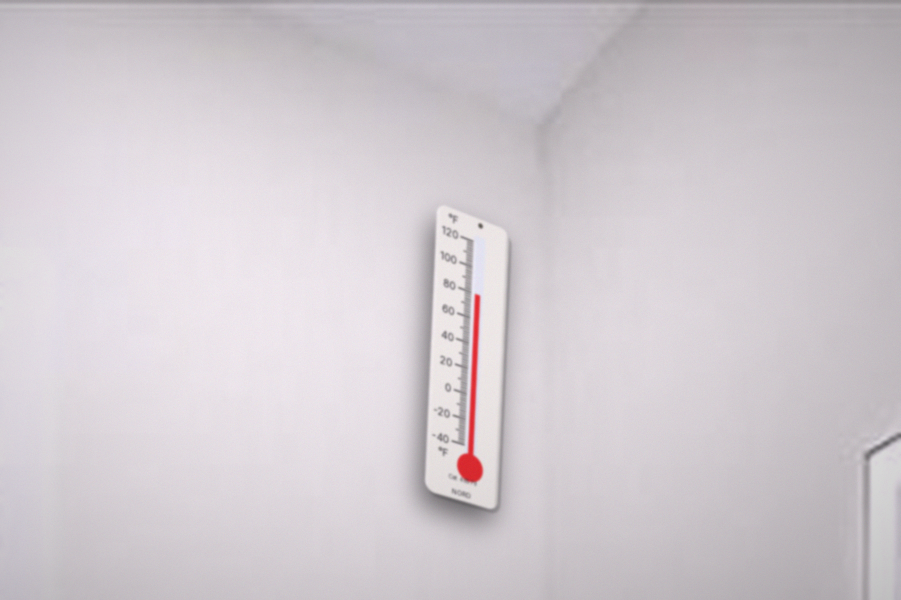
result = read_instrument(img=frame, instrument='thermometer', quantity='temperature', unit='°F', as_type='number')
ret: 80 °F
